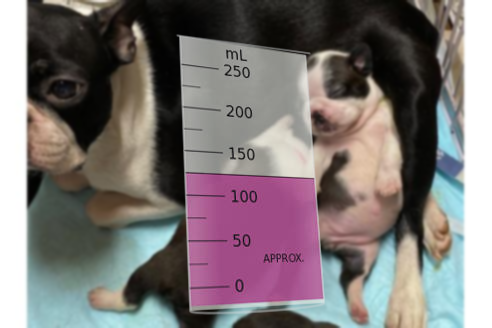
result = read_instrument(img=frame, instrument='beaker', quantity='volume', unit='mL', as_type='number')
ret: 125 mL
